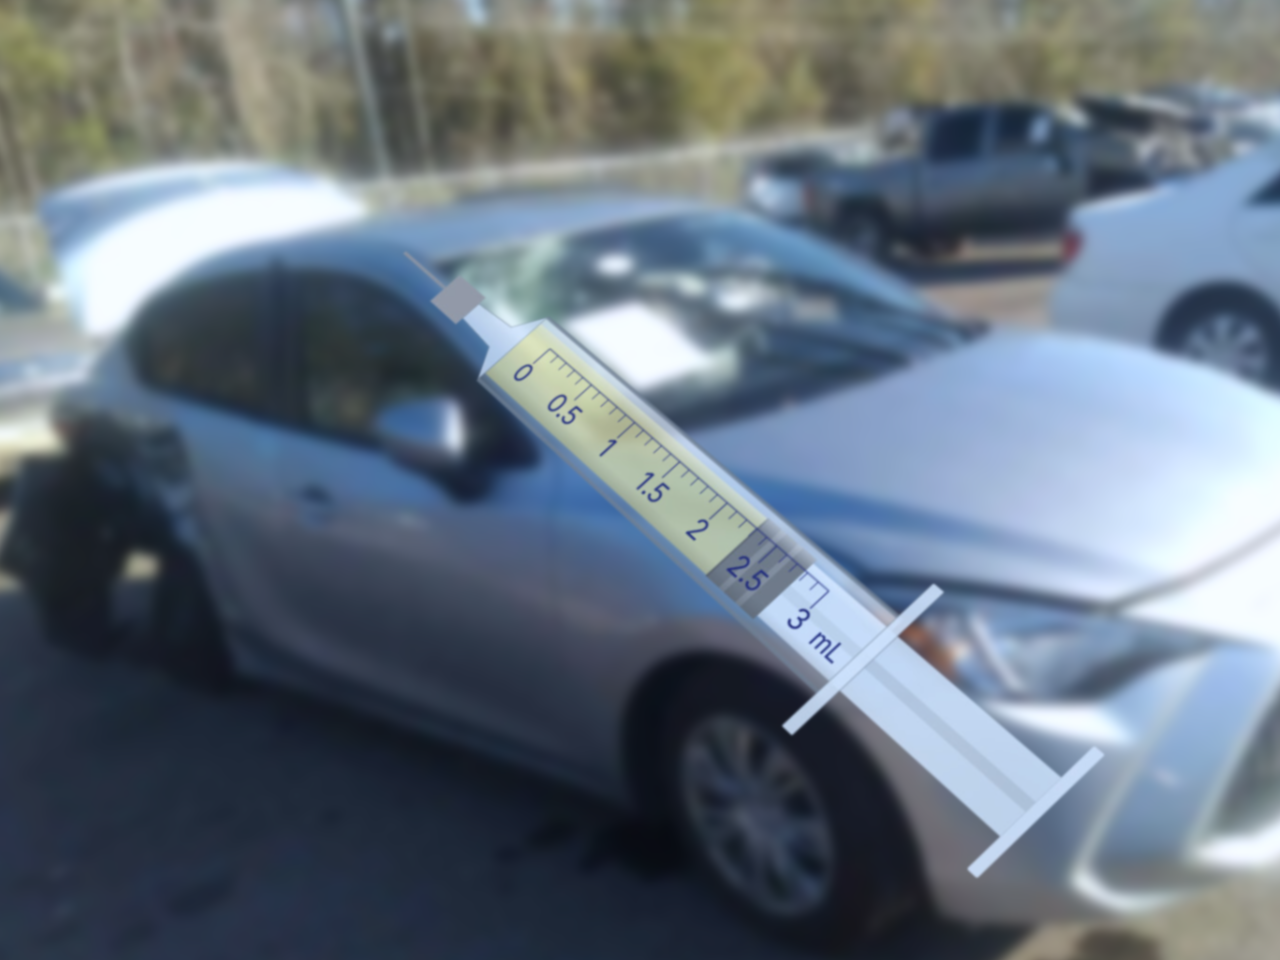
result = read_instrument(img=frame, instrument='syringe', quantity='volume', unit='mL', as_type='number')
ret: 2.3 mL
